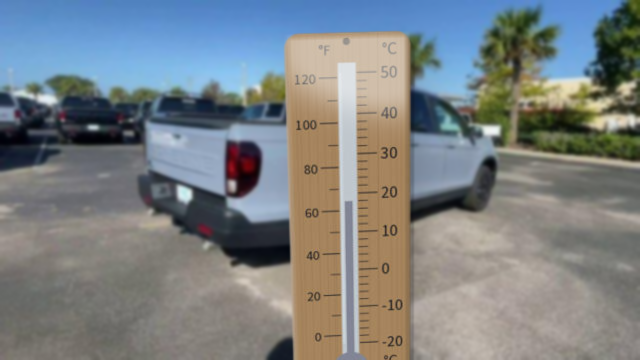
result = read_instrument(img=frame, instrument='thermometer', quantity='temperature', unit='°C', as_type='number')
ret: 18 °C
